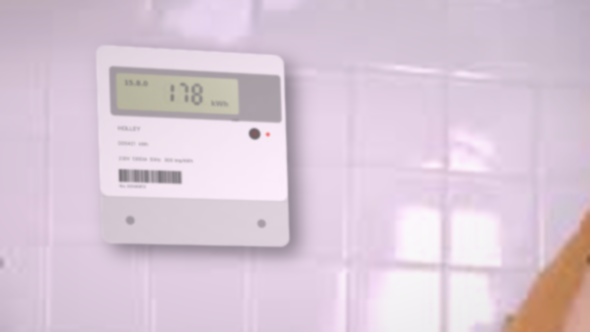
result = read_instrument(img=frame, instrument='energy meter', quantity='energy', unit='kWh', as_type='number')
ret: 178 kWh
